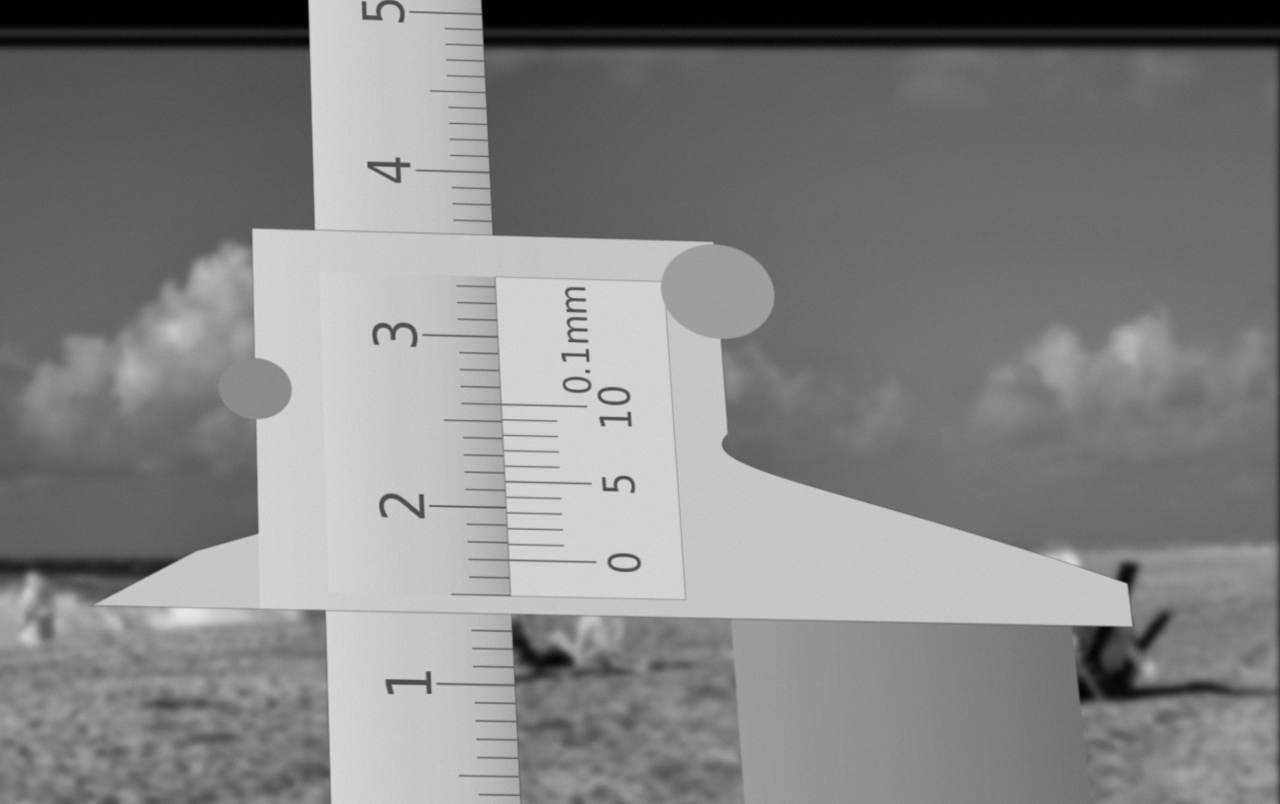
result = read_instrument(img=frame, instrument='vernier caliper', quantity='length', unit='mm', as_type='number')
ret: 17.0 mm
